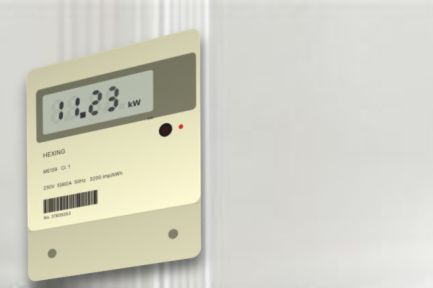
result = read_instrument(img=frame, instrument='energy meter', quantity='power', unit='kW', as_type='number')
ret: 11.23 kW
